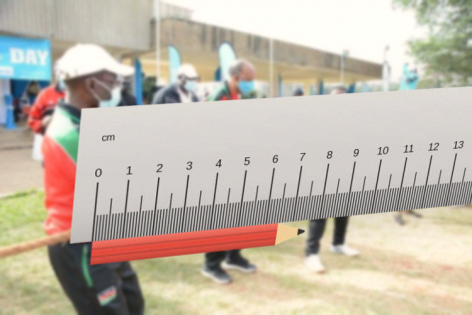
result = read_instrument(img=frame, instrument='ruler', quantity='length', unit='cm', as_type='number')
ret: 7.5 cm
